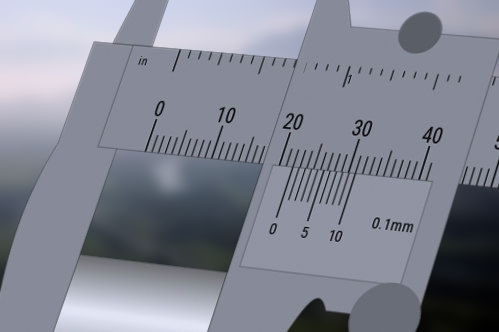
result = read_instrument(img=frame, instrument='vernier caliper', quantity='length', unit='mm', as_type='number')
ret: 22.0 mm
